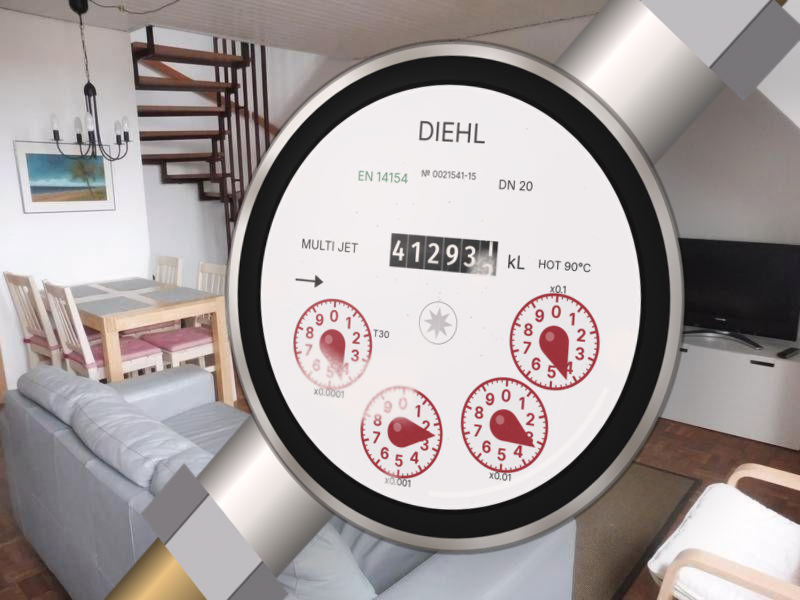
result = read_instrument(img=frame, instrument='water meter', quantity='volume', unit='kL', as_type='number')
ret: 412931.4324 kL
